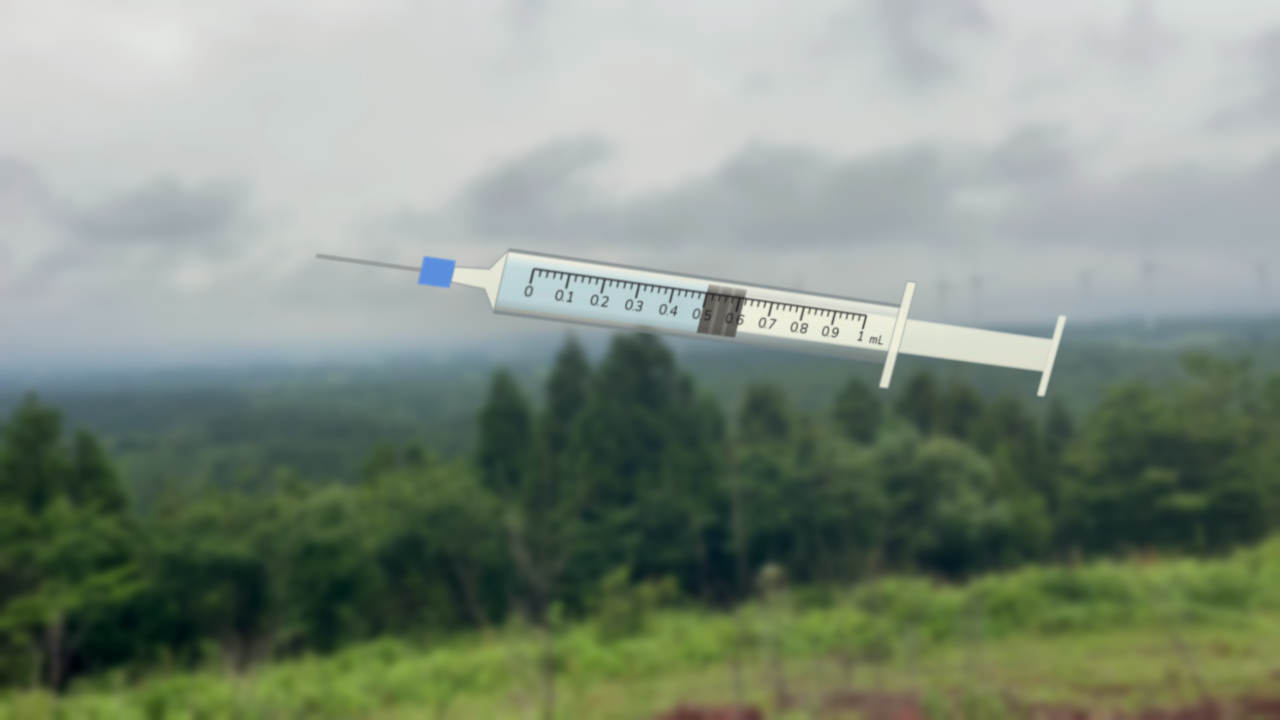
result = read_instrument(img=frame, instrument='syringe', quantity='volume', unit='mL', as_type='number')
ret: 0.5 mL
